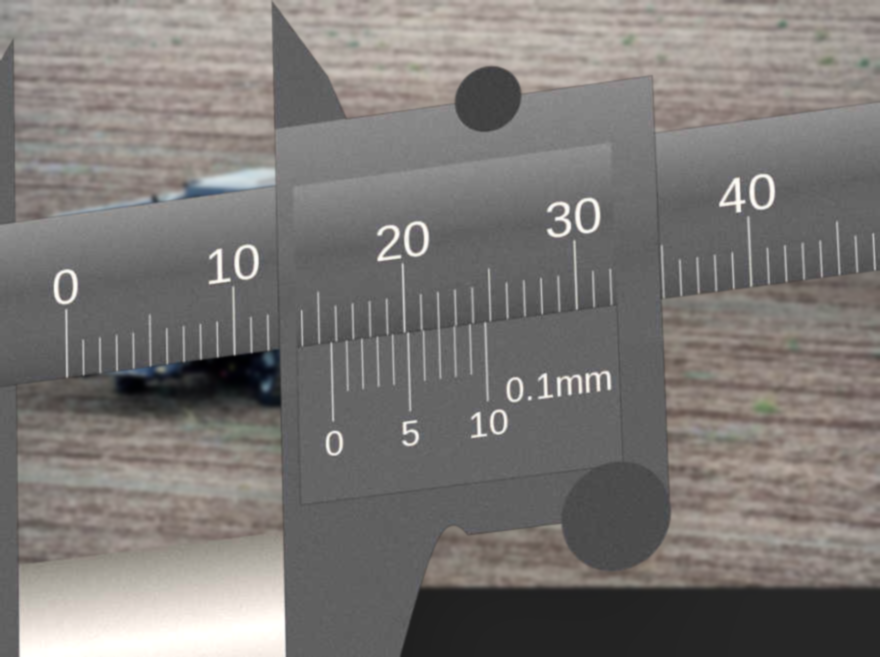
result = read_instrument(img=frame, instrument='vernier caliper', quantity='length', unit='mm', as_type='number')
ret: 15.7 mm
